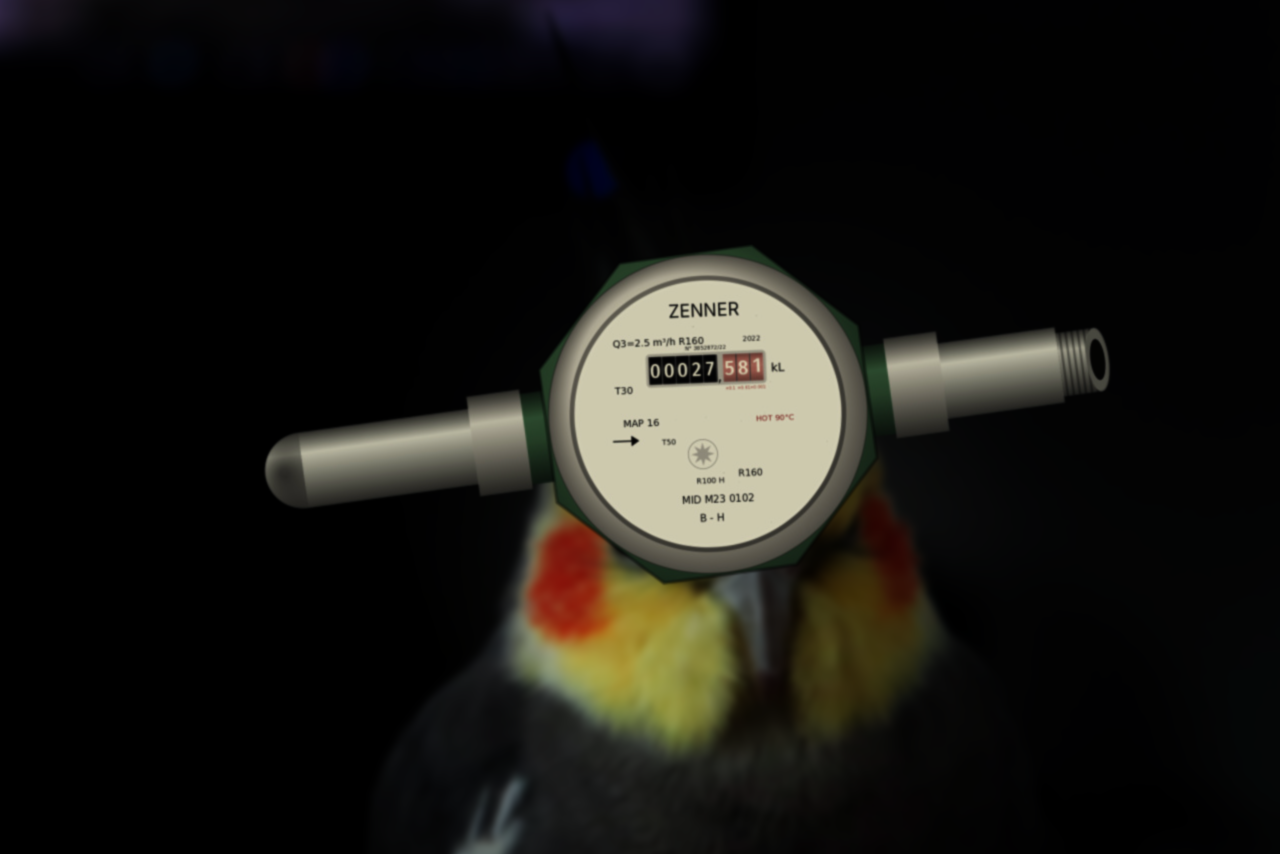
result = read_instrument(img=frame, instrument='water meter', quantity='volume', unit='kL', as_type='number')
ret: 27.581 kL
